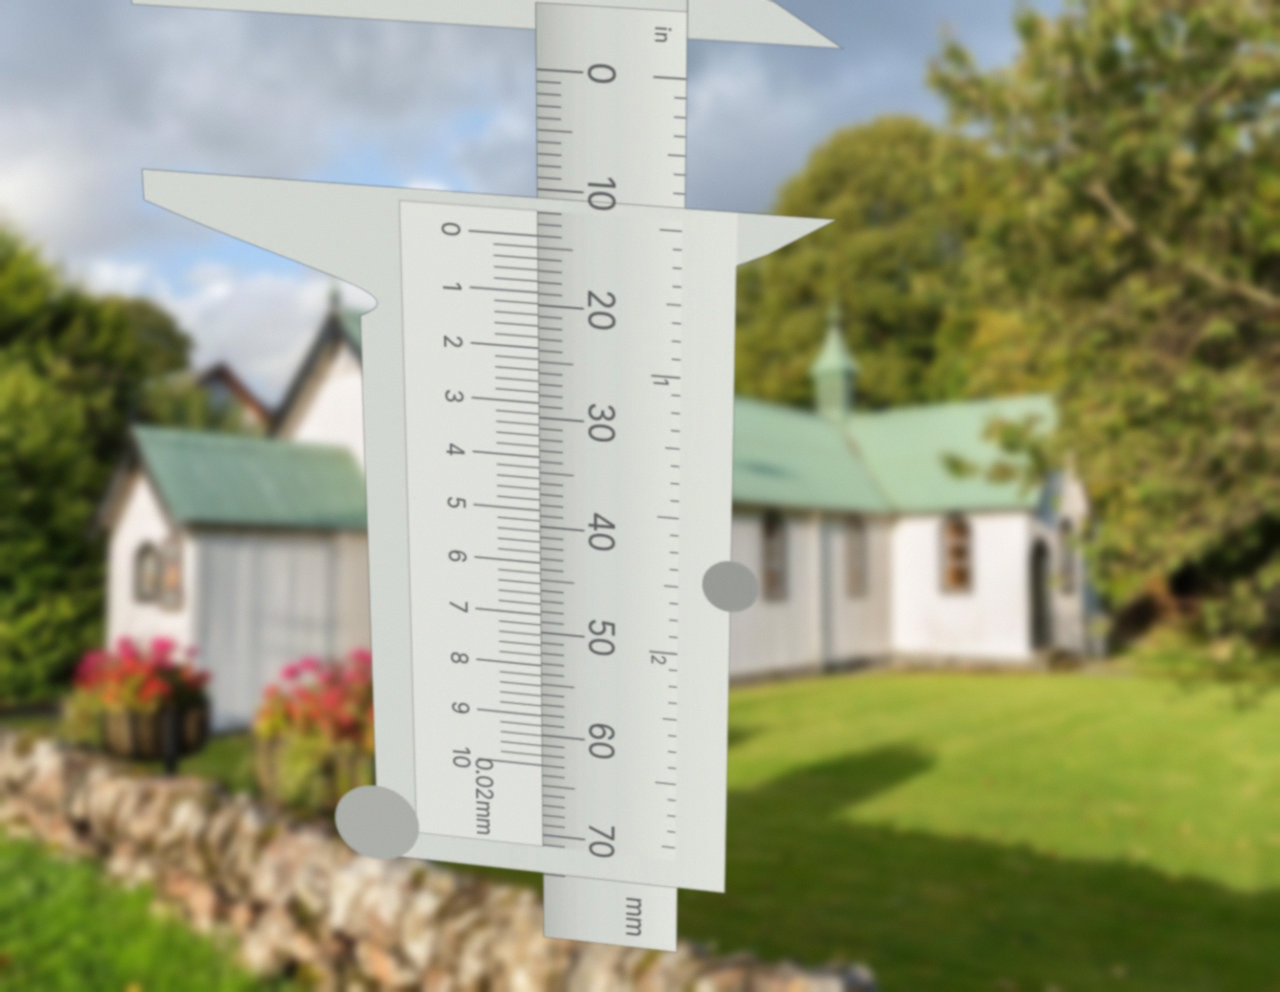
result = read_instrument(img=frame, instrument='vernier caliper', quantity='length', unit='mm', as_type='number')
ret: 14.0 mm
